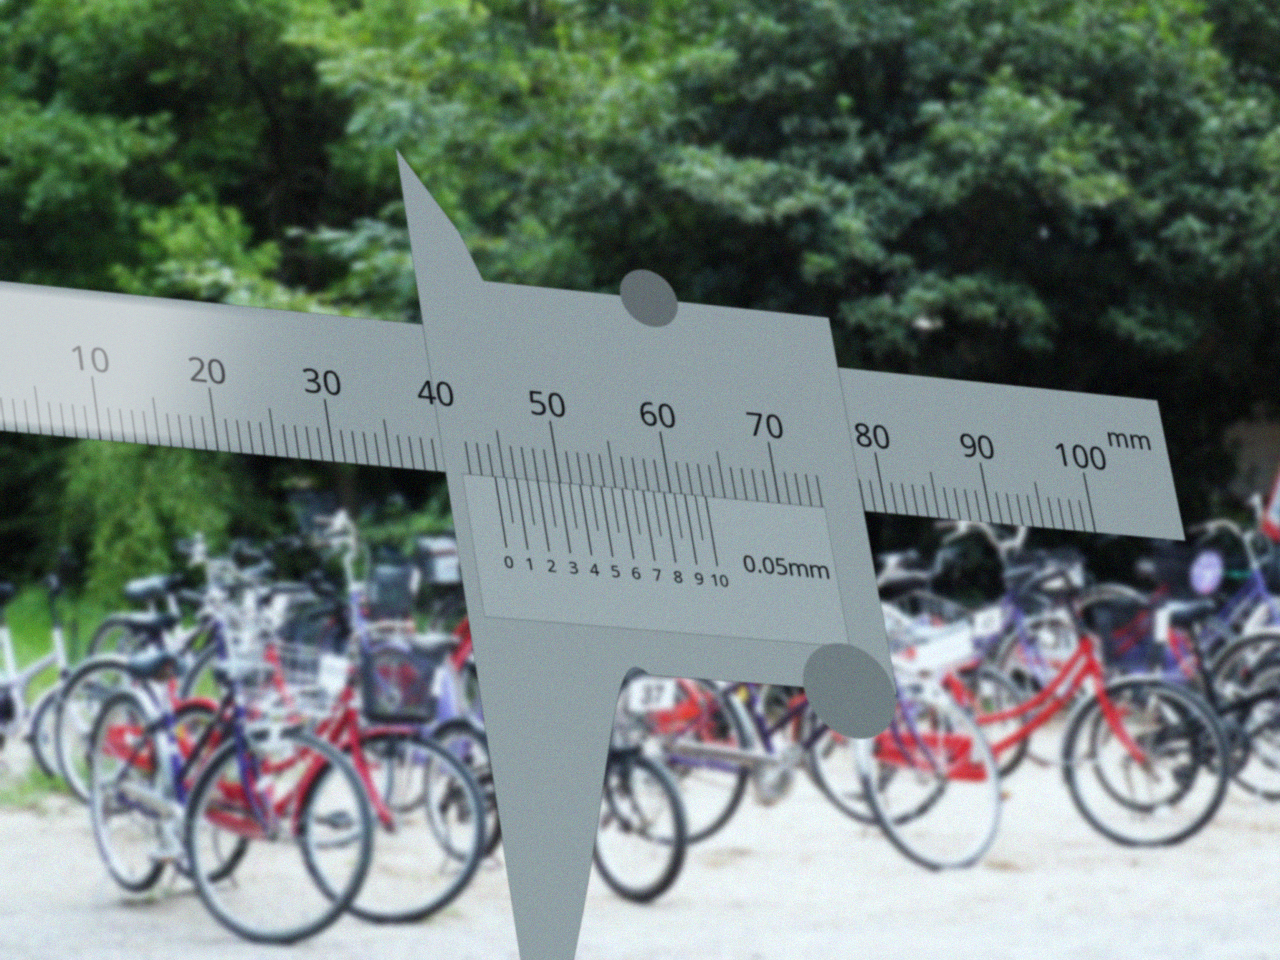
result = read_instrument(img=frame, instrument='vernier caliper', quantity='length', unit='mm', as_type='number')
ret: 44.2 mm
